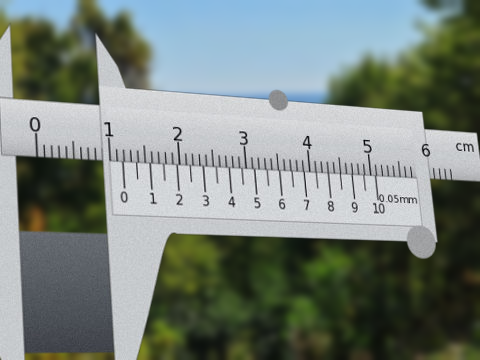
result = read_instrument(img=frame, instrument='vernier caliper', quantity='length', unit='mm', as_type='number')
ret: 11.8 mm
